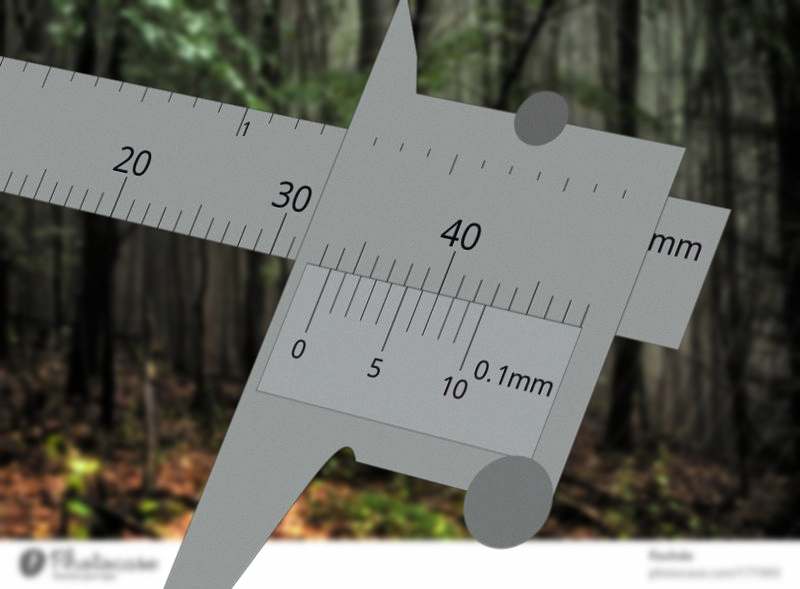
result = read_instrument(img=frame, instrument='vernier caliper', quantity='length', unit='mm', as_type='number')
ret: 33.7 mm
